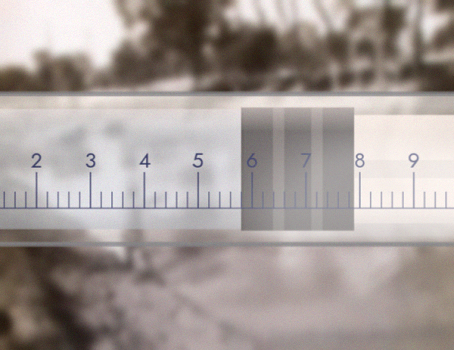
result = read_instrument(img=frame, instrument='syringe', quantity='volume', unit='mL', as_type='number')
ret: 5.8 mL
